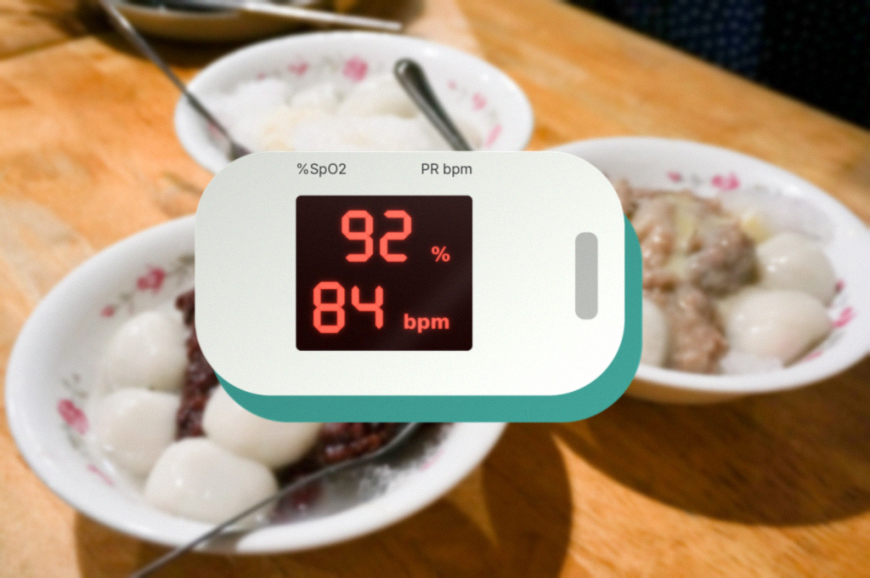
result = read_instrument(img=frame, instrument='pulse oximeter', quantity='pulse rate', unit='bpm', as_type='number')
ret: 84 bpm
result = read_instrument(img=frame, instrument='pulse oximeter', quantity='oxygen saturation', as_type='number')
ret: 92 %
